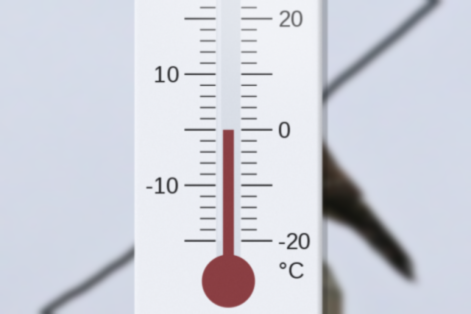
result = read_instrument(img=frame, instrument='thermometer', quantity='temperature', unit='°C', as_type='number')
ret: 0 °C
